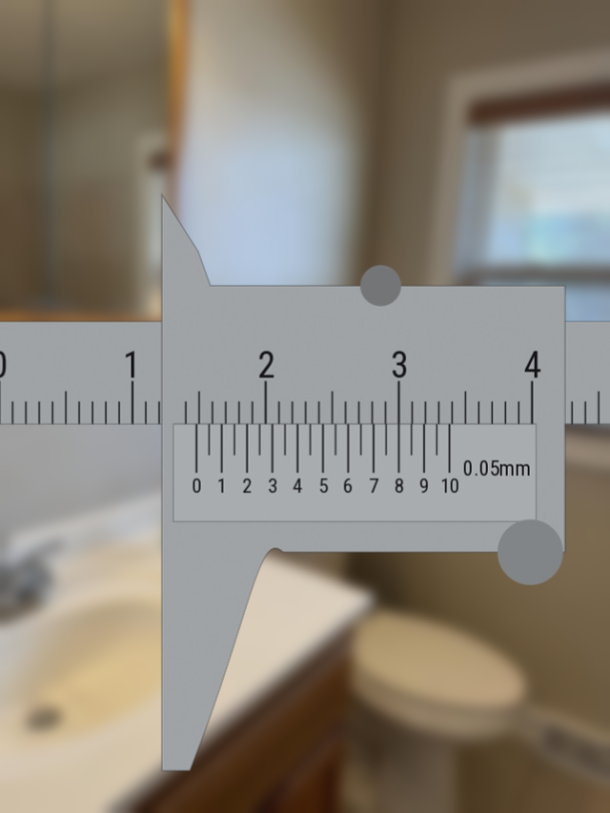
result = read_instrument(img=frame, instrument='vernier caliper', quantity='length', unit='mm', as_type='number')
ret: 14.8 mm
